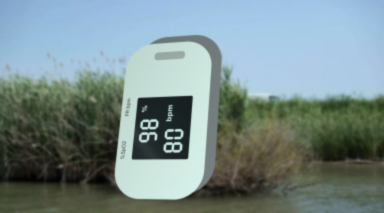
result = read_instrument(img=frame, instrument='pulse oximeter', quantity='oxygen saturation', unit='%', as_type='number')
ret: 98 %
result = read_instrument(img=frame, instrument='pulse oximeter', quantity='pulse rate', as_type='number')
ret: 80 bpm
